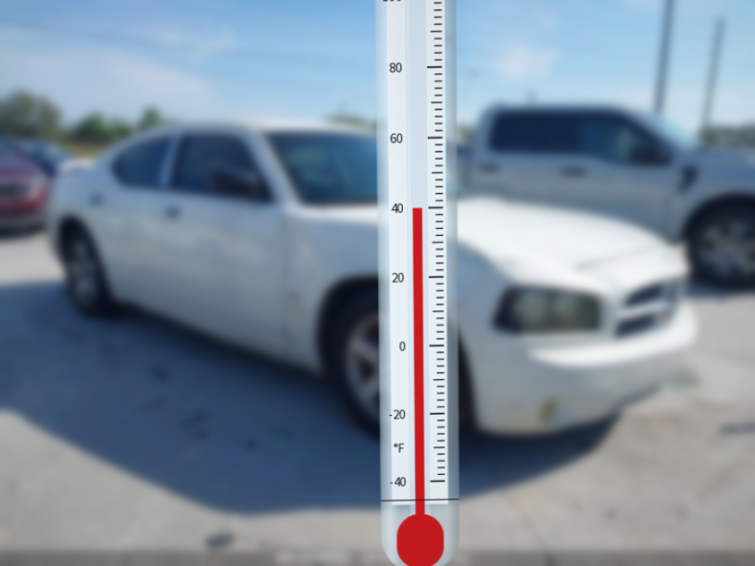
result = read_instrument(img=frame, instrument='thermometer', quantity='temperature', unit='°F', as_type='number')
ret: 40 °F
